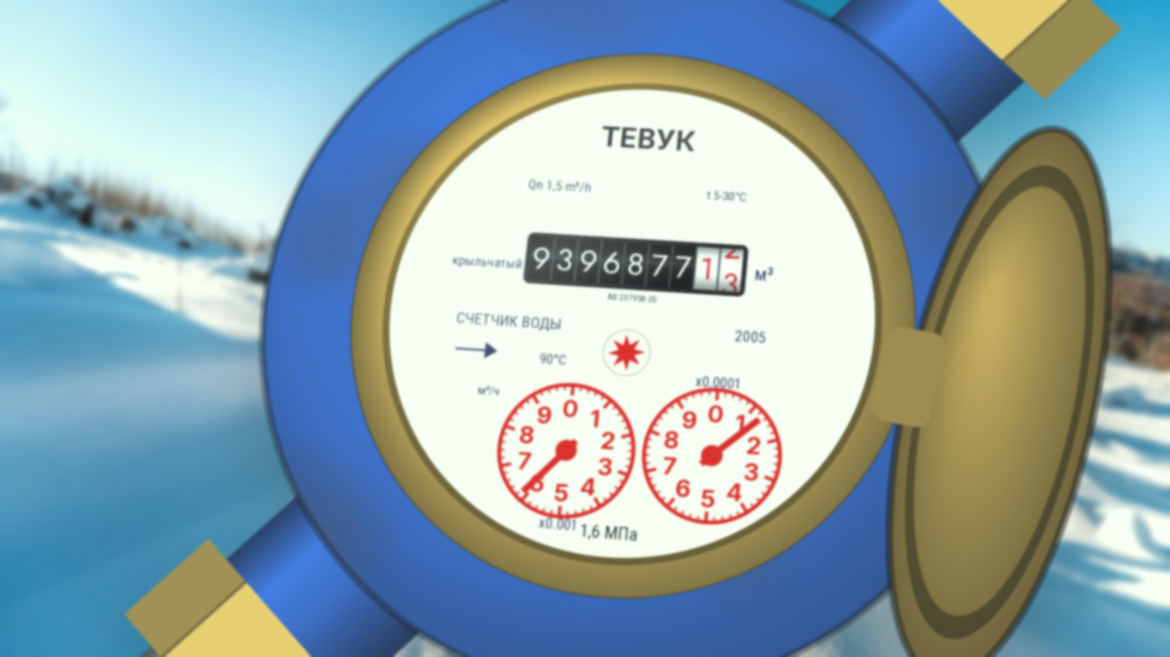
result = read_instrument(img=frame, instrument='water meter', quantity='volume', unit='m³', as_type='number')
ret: 9396877.1261 m³
